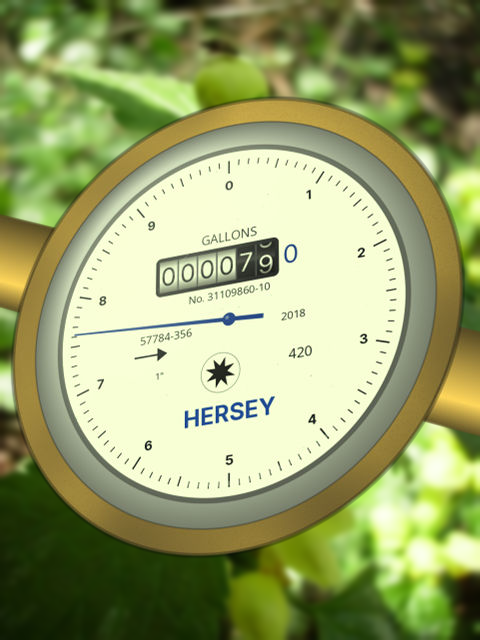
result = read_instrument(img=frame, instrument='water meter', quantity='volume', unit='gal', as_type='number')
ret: 787.6 gal
